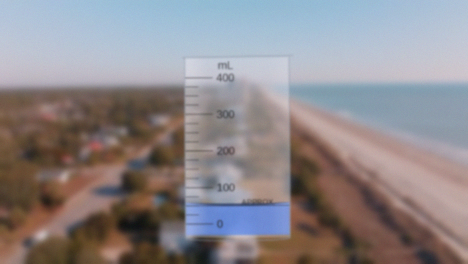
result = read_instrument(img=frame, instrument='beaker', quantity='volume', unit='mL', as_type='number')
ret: 50 mL
